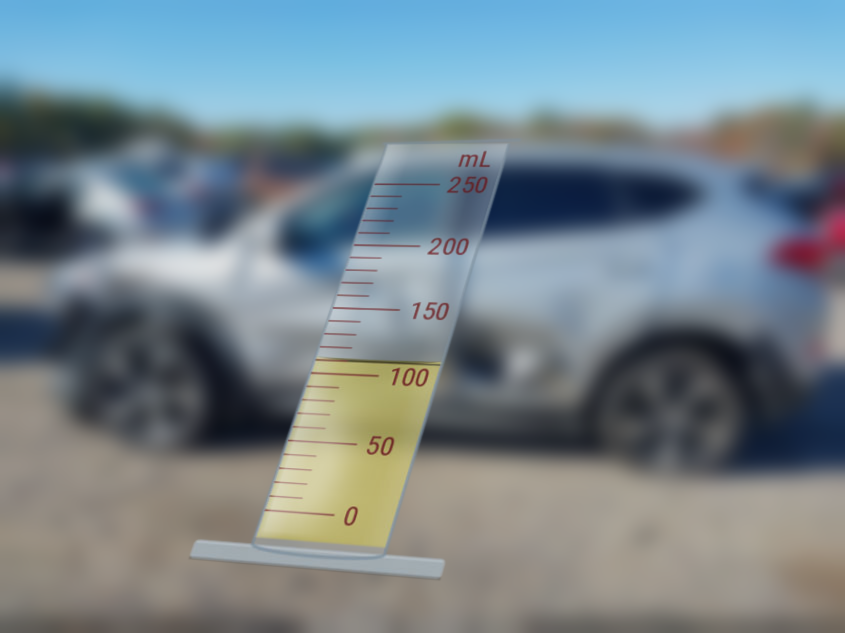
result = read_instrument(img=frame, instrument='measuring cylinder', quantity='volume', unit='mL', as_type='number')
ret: 110 mL
